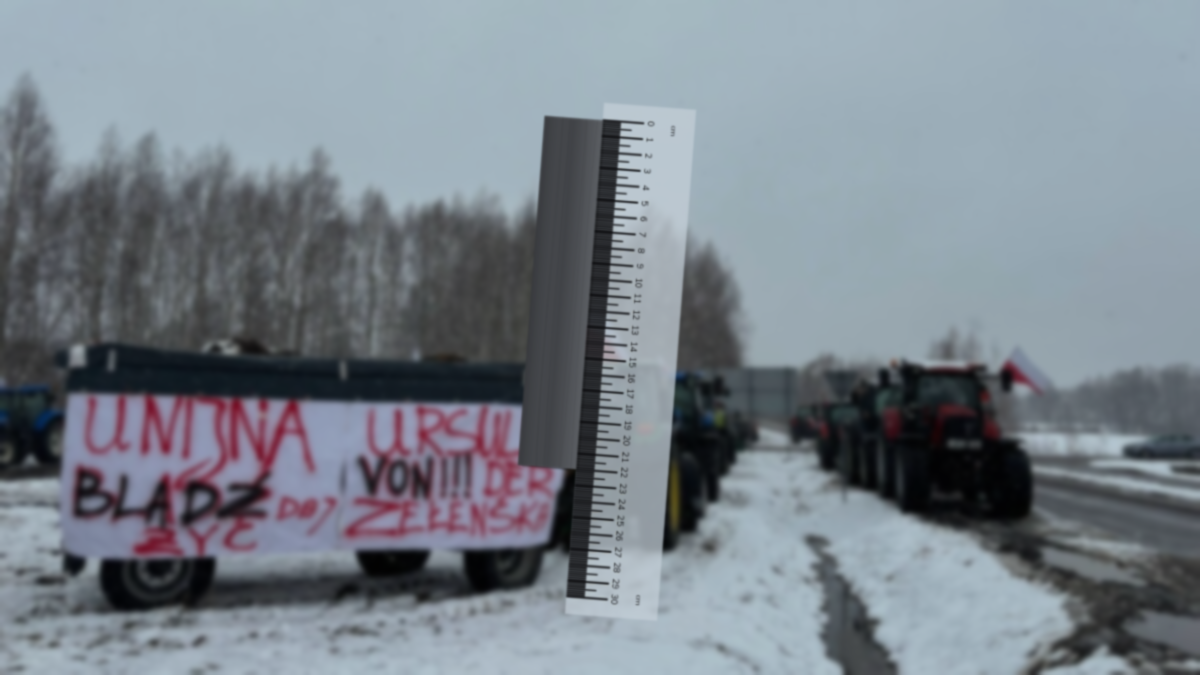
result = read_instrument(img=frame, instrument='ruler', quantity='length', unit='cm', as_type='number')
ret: 22 cm
